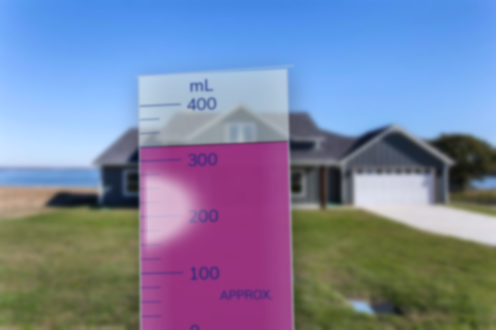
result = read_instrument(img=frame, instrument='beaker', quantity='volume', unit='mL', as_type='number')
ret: 325 mL
